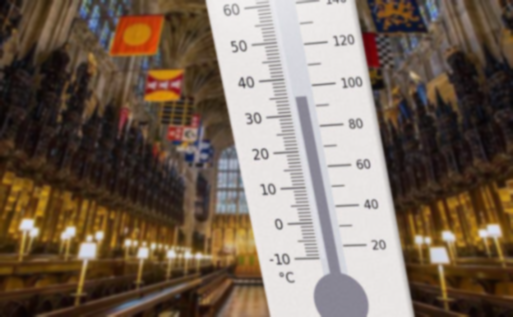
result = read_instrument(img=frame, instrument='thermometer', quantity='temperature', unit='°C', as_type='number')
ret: 35 °C
